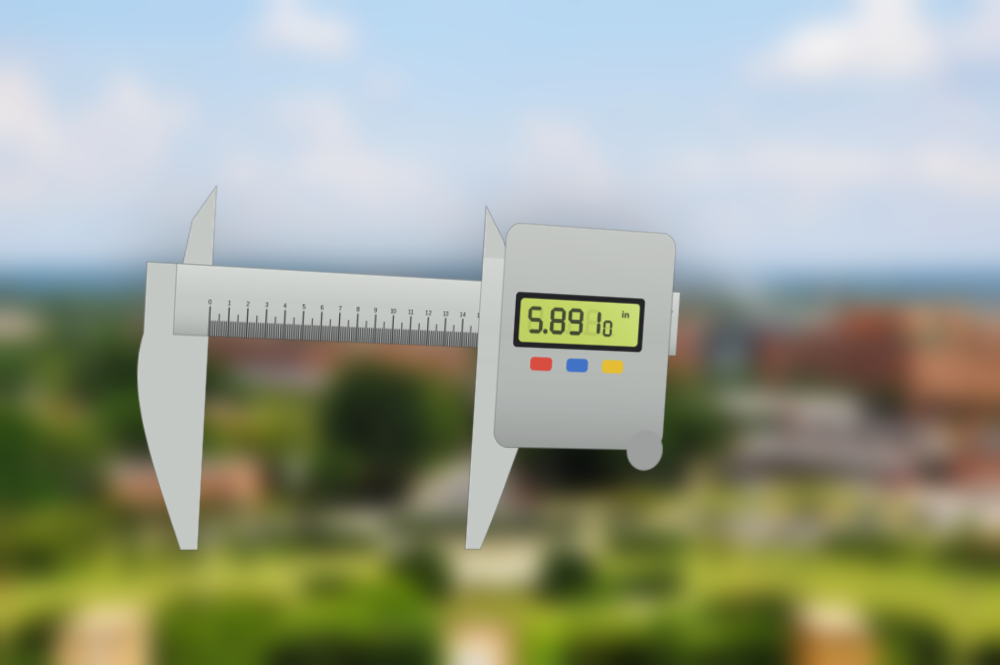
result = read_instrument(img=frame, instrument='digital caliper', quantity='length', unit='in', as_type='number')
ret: 5.8910 in
